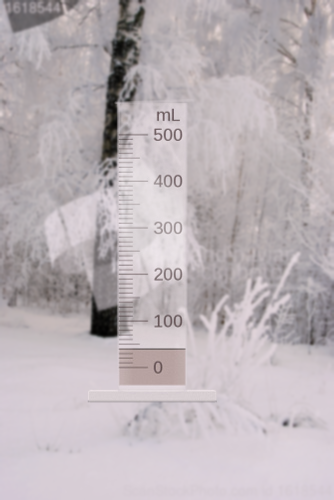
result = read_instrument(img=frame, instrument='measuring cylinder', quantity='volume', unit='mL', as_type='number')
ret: 40 mL
